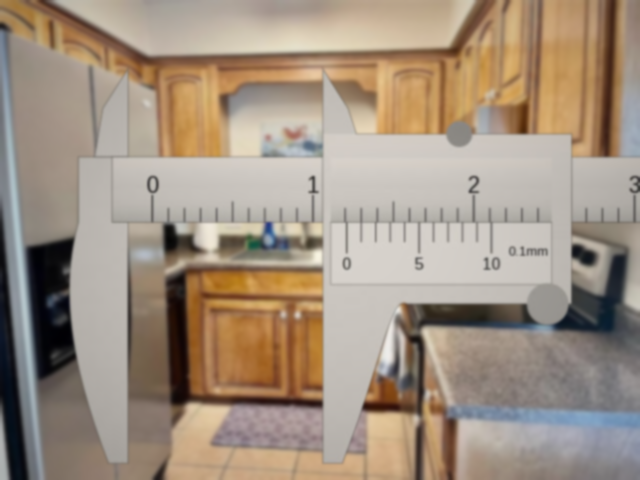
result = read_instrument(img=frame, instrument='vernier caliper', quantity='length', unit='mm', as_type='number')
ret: 12.1 mm
